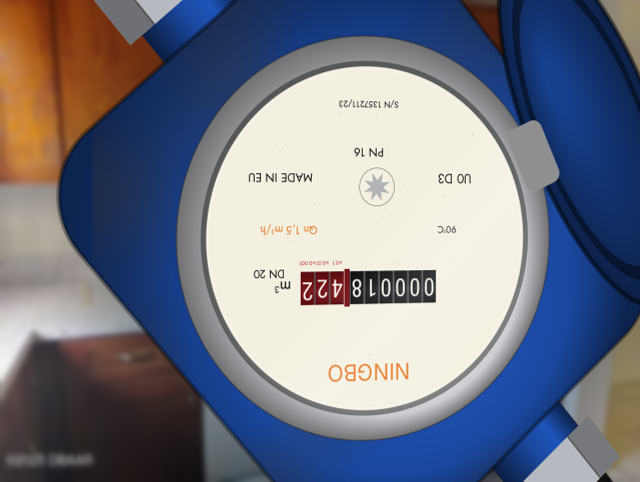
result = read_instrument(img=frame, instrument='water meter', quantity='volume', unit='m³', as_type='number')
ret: 18.422 m³
